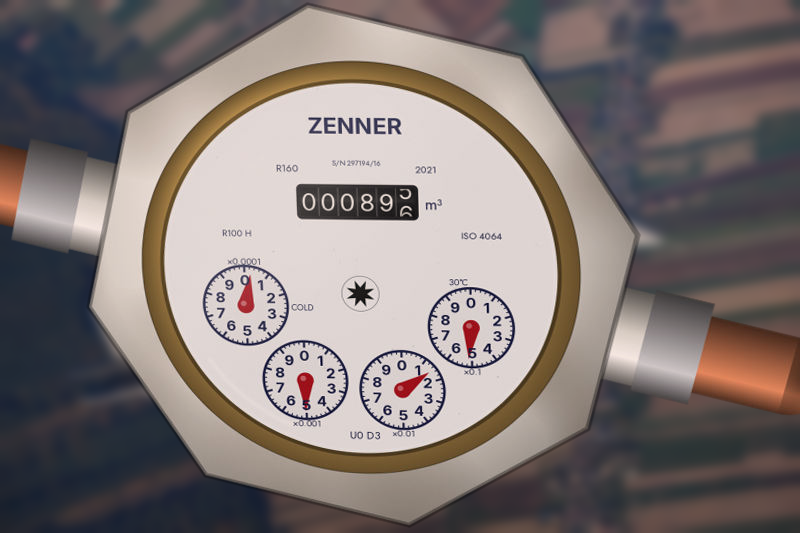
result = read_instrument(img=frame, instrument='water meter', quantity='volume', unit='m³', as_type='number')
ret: 895.5150 m³
